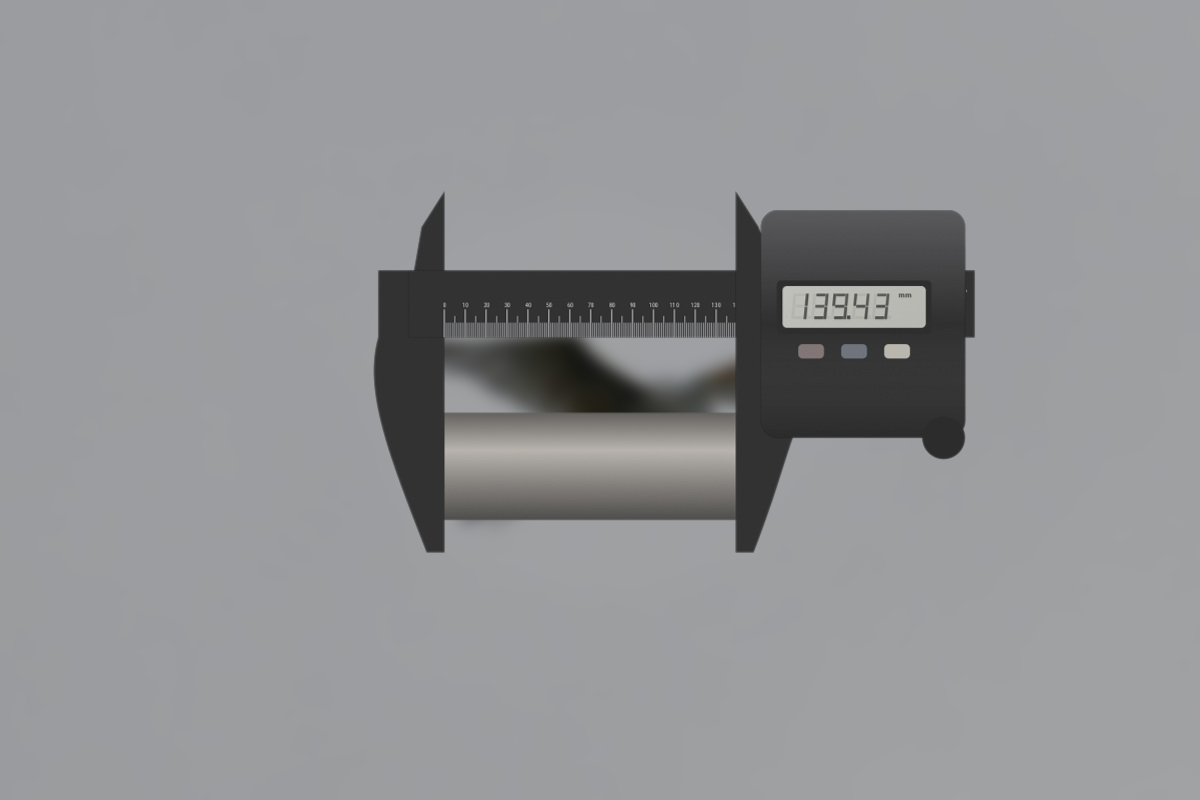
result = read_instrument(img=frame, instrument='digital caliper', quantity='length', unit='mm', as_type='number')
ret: 139.43 mm
